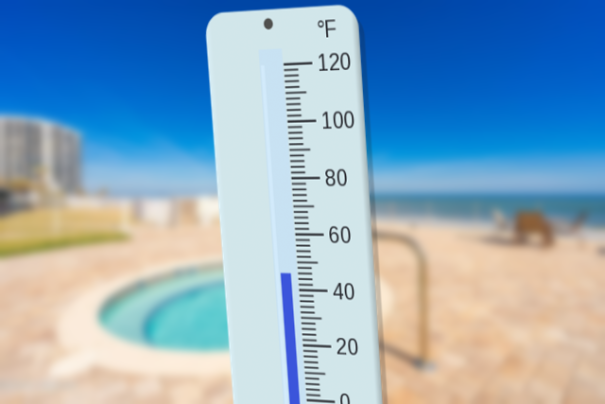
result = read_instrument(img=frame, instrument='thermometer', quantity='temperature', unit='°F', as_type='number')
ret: 46 °F
